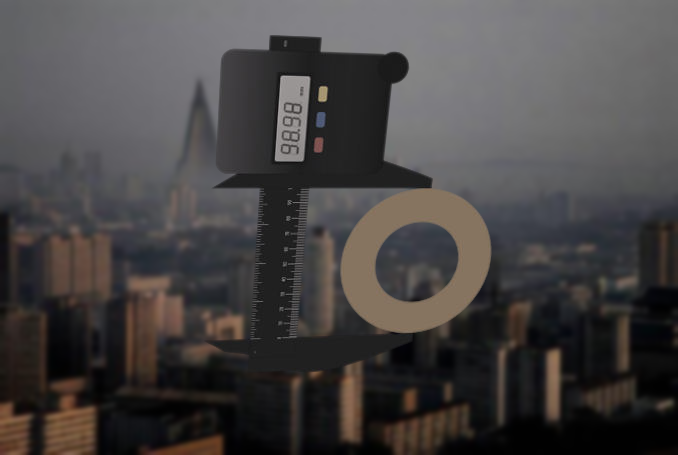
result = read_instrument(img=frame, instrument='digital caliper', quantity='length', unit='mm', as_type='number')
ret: 98.98 mm
